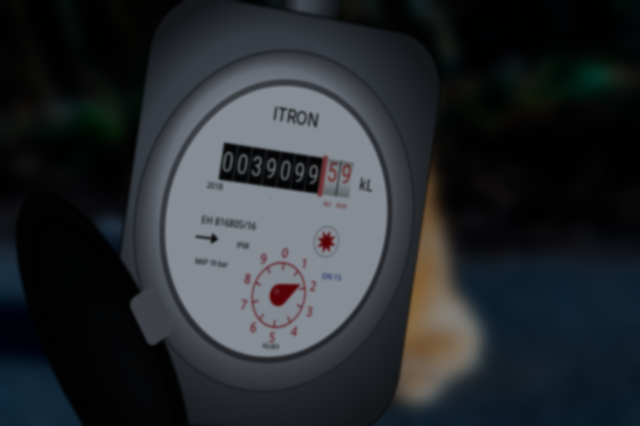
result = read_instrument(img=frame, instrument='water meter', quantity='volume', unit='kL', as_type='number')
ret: 39099.591 kL
